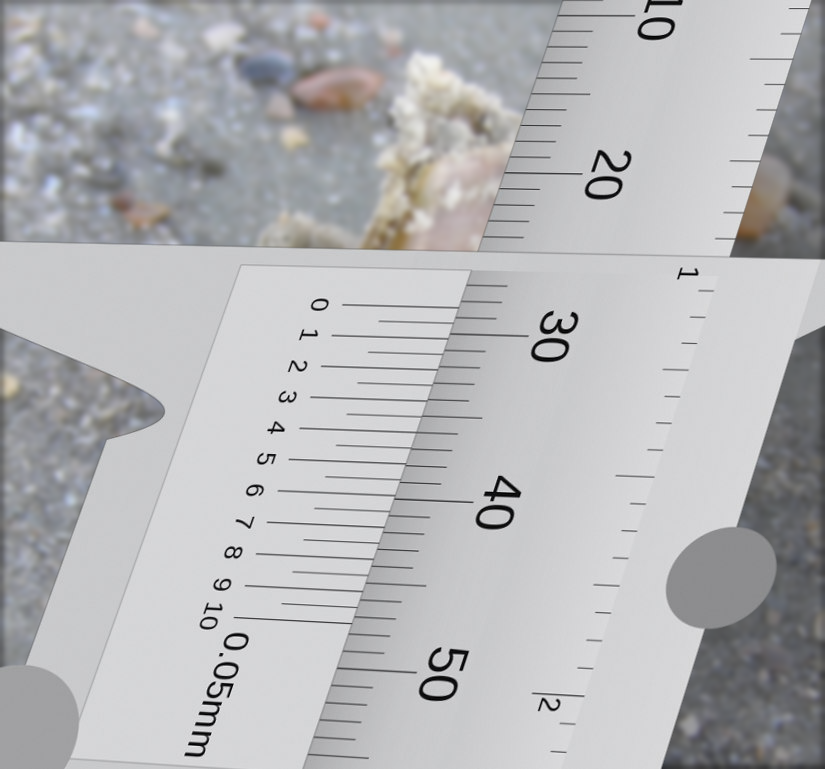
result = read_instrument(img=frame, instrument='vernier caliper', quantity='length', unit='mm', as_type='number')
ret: 28.4 mm
